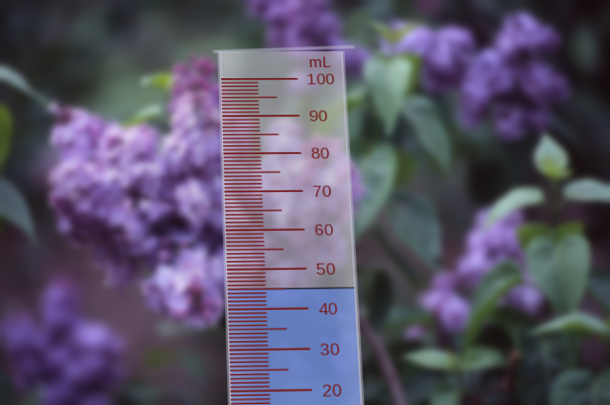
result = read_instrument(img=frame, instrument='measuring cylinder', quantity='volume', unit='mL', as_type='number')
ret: 45 mL
